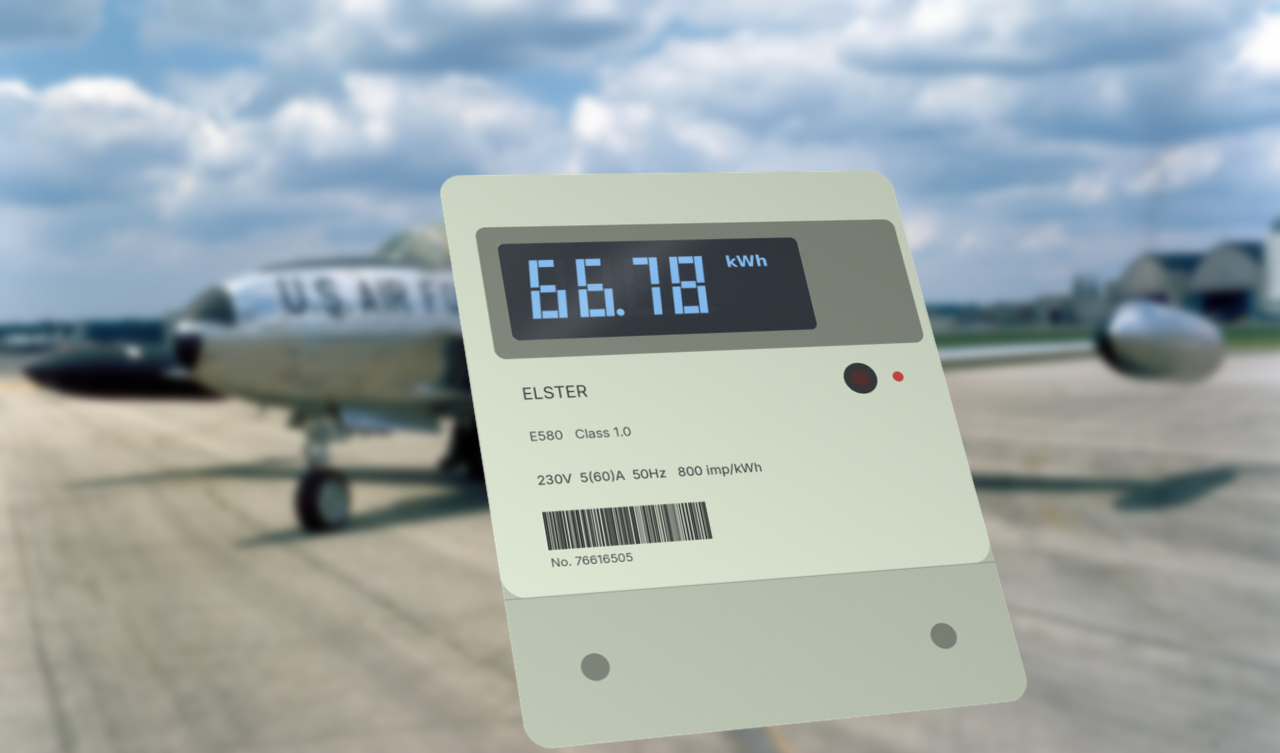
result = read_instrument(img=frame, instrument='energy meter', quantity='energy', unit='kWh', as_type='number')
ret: 66.78 kWh
